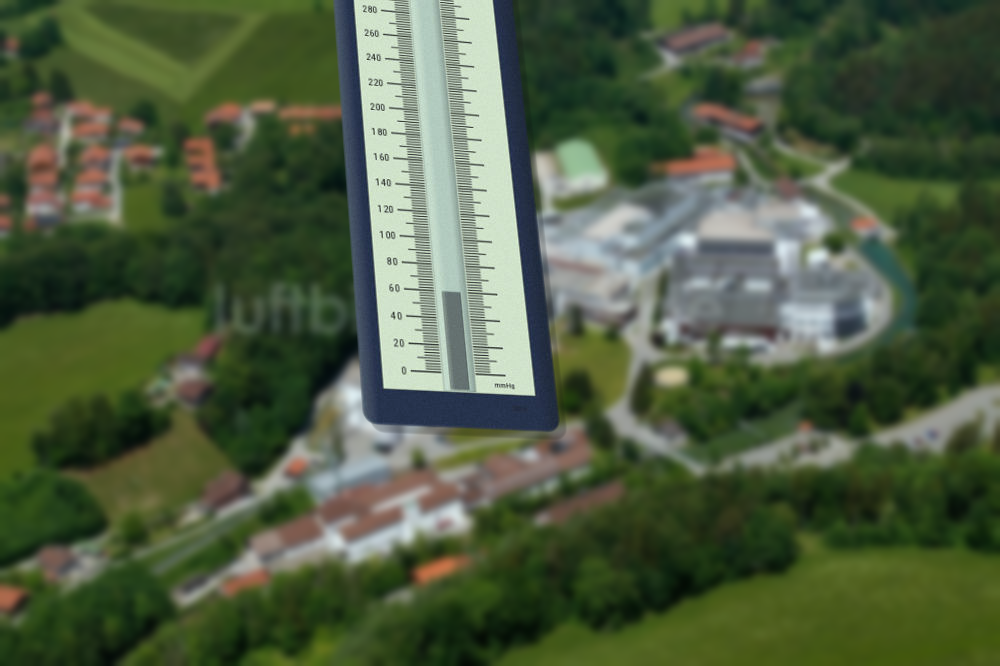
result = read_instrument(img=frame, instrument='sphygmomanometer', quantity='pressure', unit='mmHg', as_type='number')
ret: 60 mmHg
